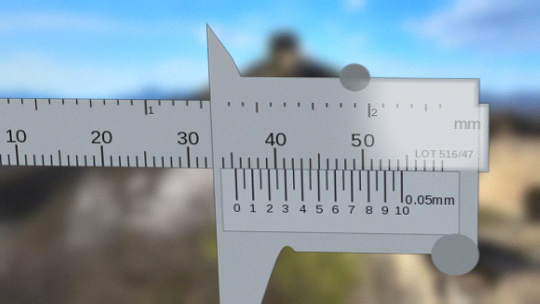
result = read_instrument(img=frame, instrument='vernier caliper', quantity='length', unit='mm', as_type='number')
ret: 35.4 mm
